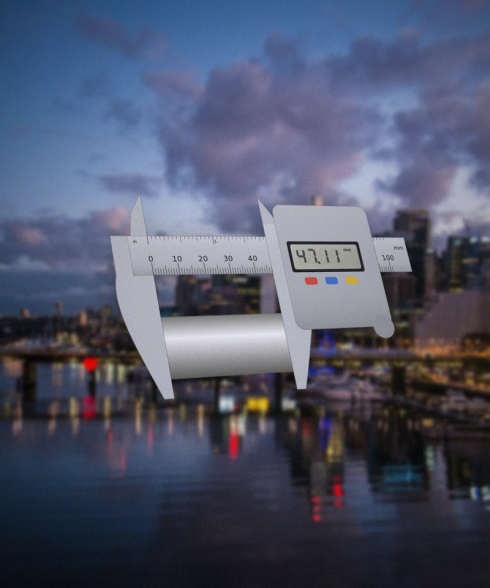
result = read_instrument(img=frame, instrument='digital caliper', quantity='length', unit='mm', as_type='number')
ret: 47.11 mm
